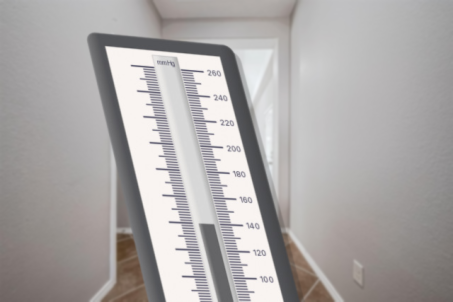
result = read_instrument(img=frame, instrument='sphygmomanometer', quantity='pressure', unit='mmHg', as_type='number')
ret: 140 mmHg
